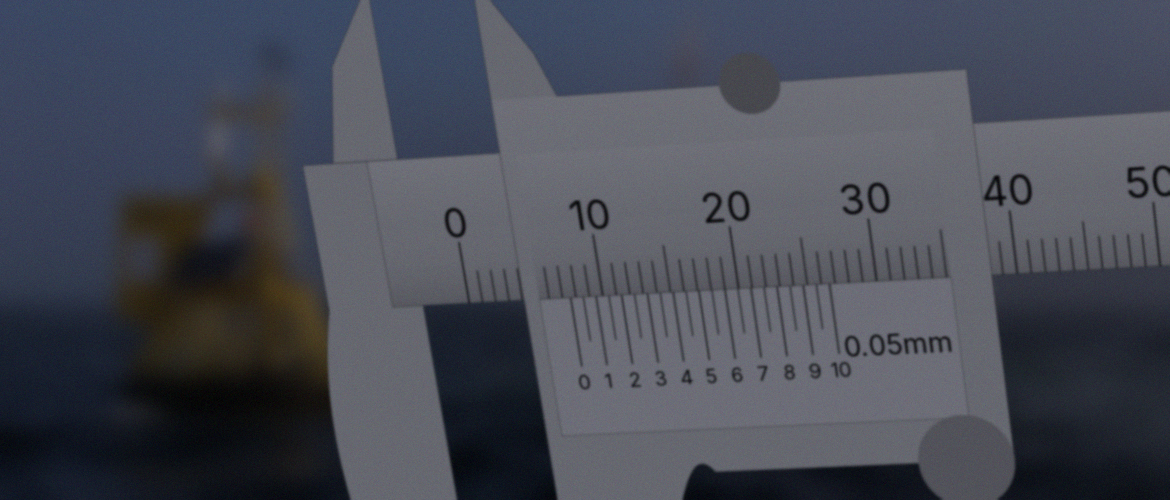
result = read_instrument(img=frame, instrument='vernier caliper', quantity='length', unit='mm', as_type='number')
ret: 7.6 mm
